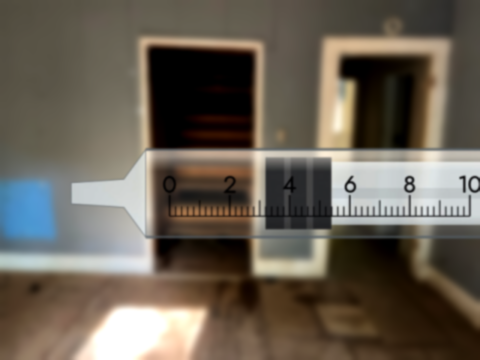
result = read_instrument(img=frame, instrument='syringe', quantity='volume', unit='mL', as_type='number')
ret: 3.2 mL
